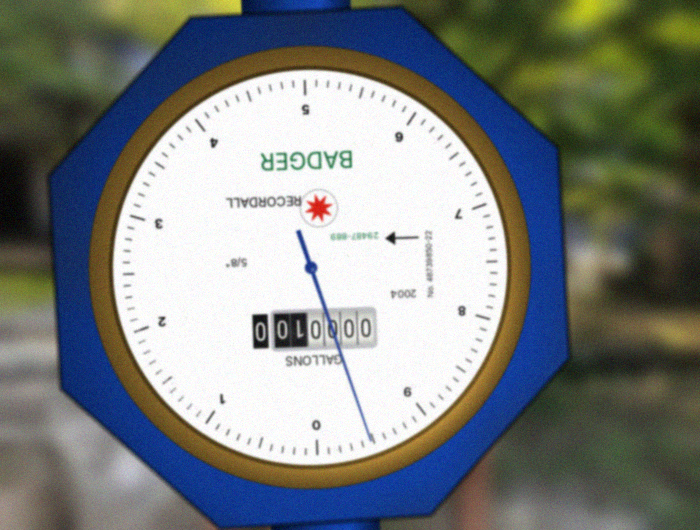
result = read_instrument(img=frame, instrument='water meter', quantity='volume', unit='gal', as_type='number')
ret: 99.5 gal
